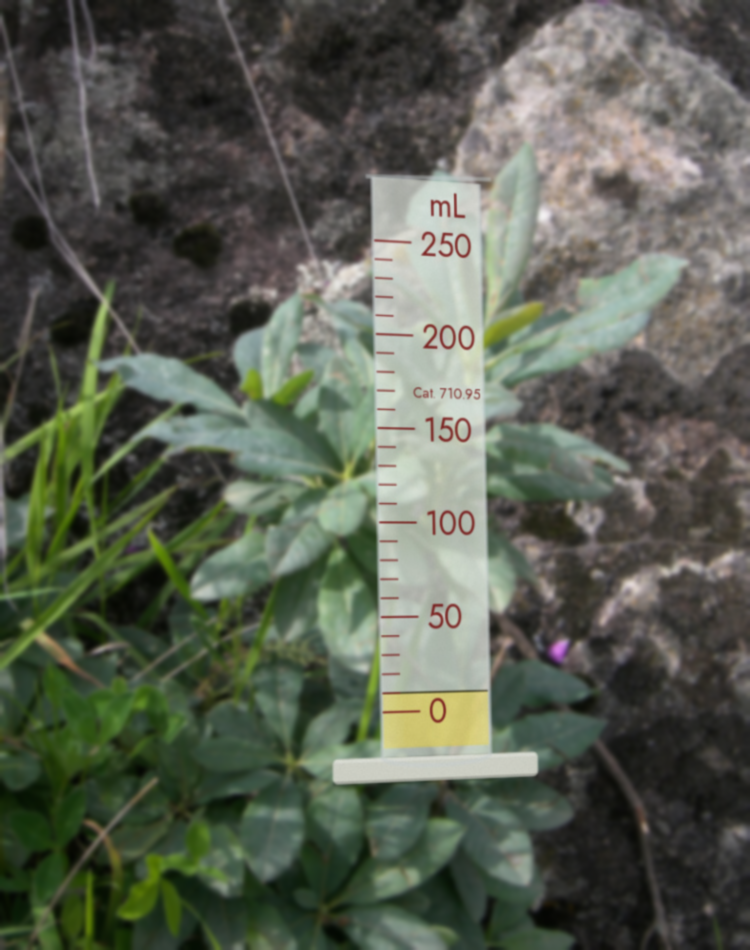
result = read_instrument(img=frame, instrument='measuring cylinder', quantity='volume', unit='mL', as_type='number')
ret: 10 mL
